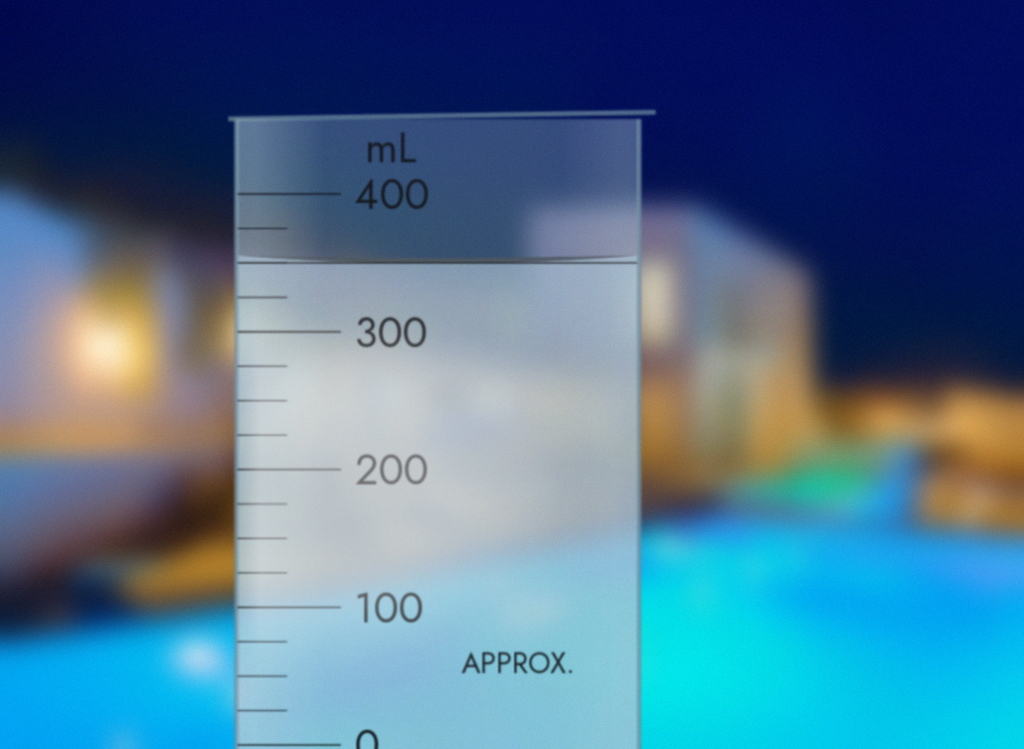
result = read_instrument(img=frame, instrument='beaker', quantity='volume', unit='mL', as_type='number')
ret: 350 mL
